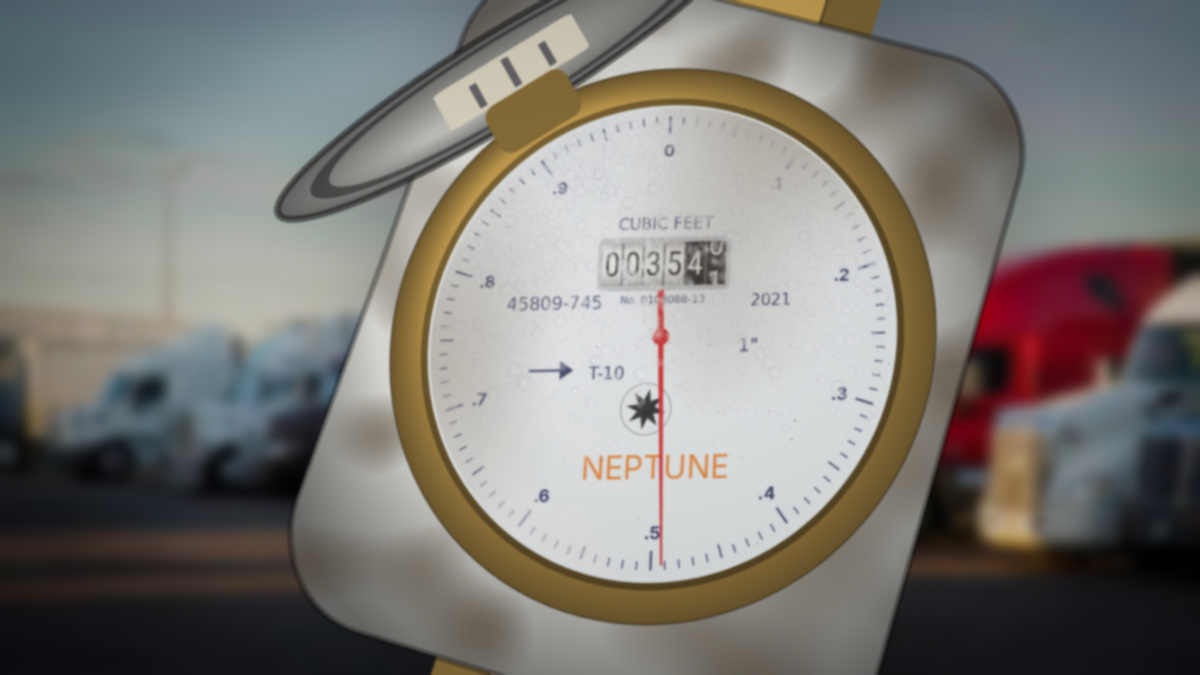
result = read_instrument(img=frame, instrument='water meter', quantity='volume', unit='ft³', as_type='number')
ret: 3540.49 ft³
